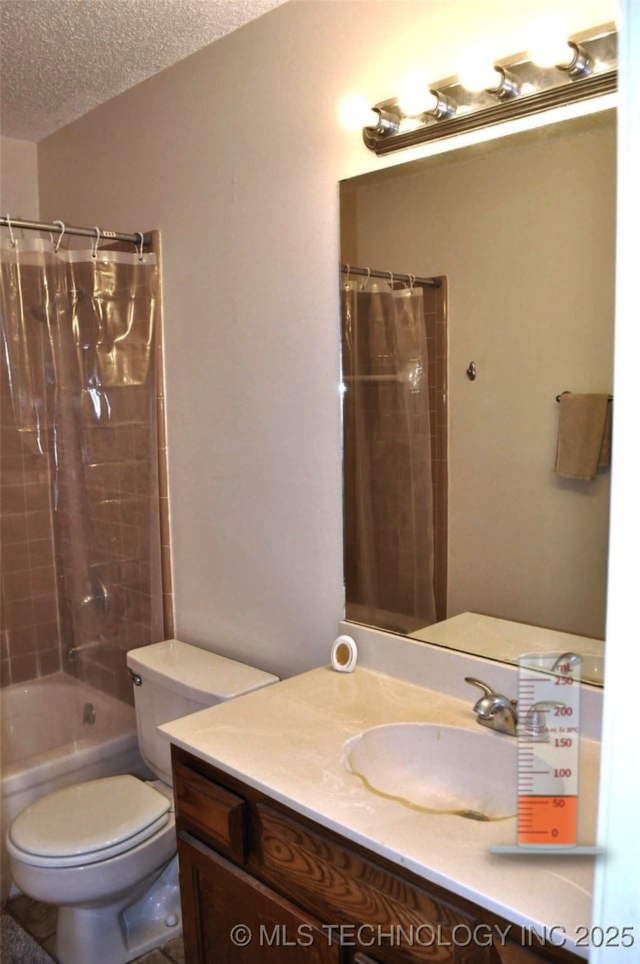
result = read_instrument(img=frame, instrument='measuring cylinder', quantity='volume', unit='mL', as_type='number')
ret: 60 mL
